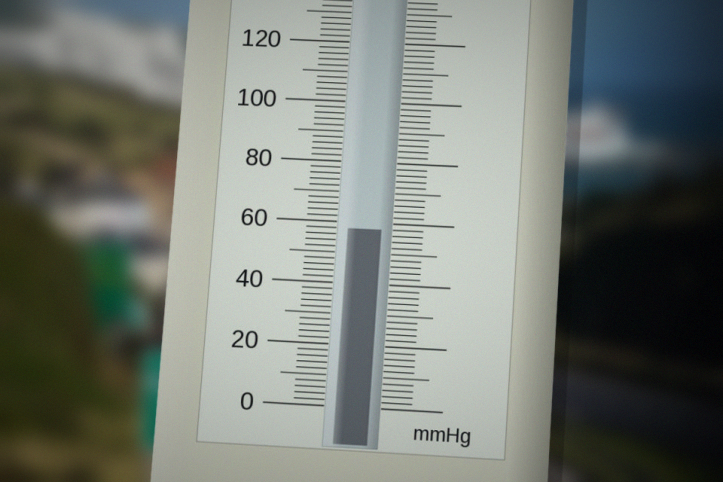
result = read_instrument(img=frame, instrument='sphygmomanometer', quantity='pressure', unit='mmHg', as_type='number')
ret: 58 mmHg
